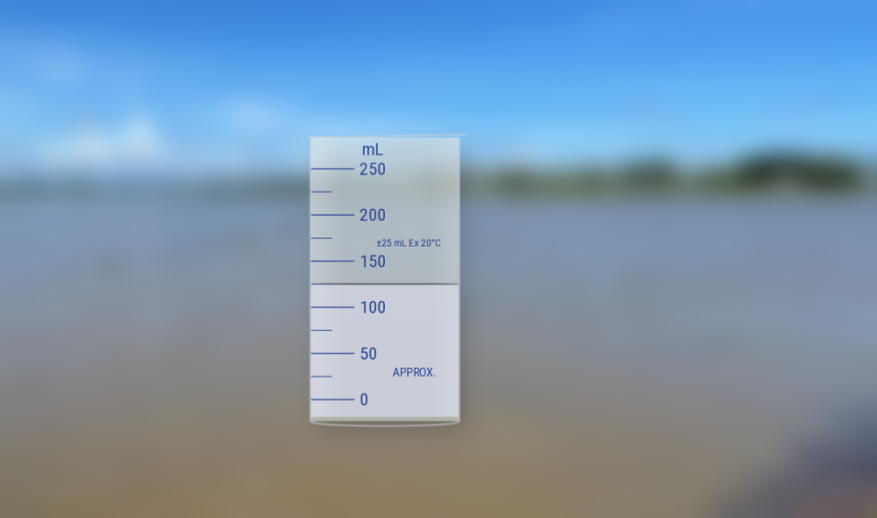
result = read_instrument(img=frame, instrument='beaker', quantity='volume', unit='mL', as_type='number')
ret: 125 mL
